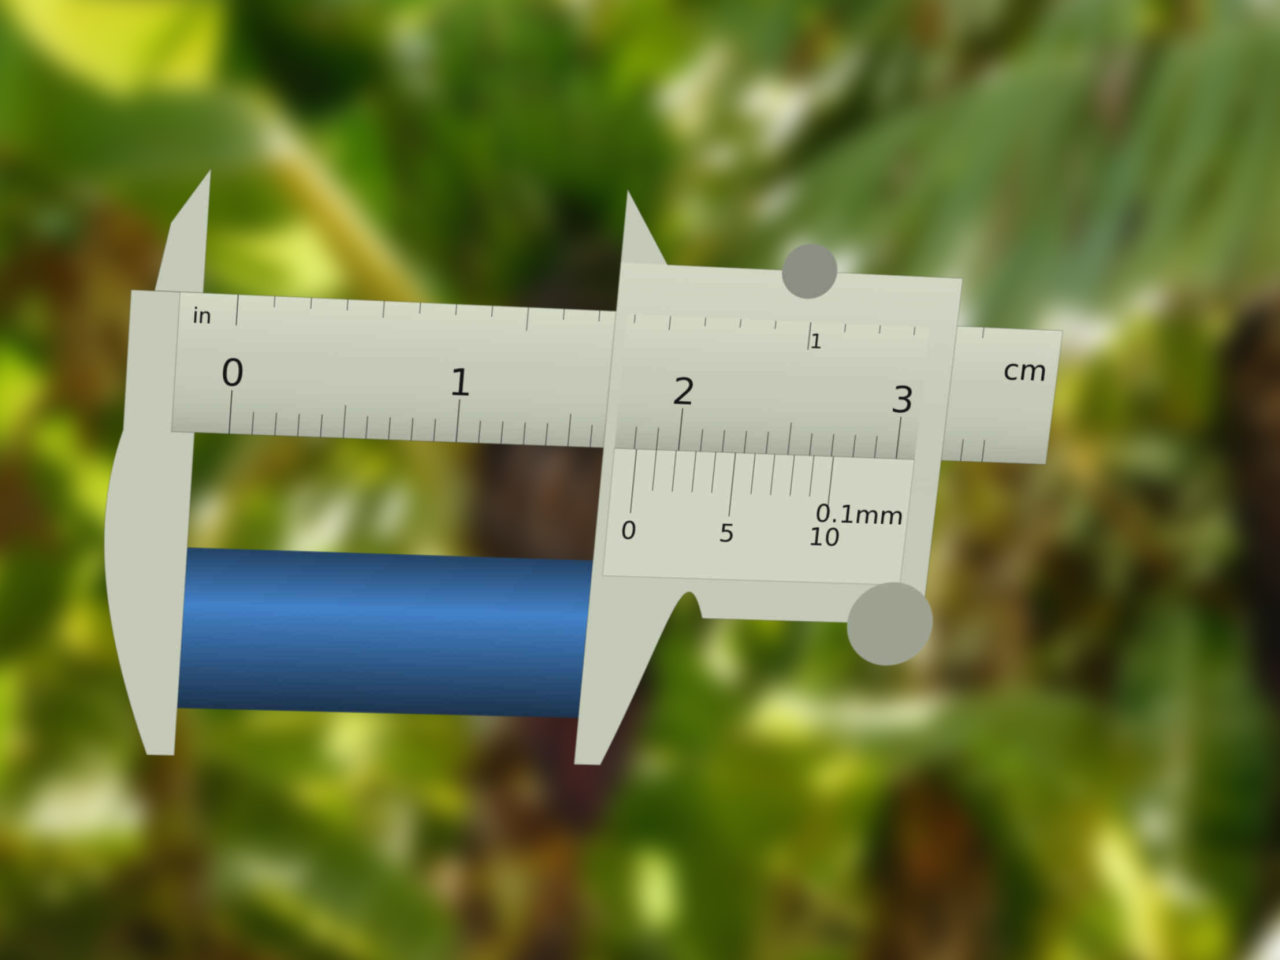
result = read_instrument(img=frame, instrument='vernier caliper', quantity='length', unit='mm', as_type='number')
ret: 18.1 mm
